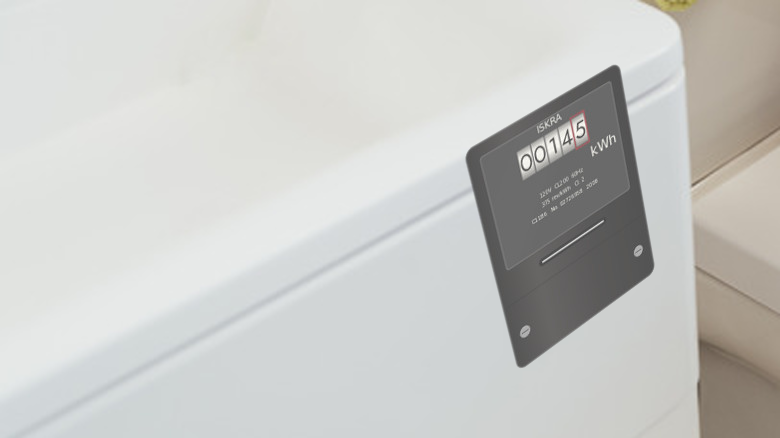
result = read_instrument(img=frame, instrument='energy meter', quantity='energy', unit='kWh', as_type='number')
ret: 14.5 kWh
